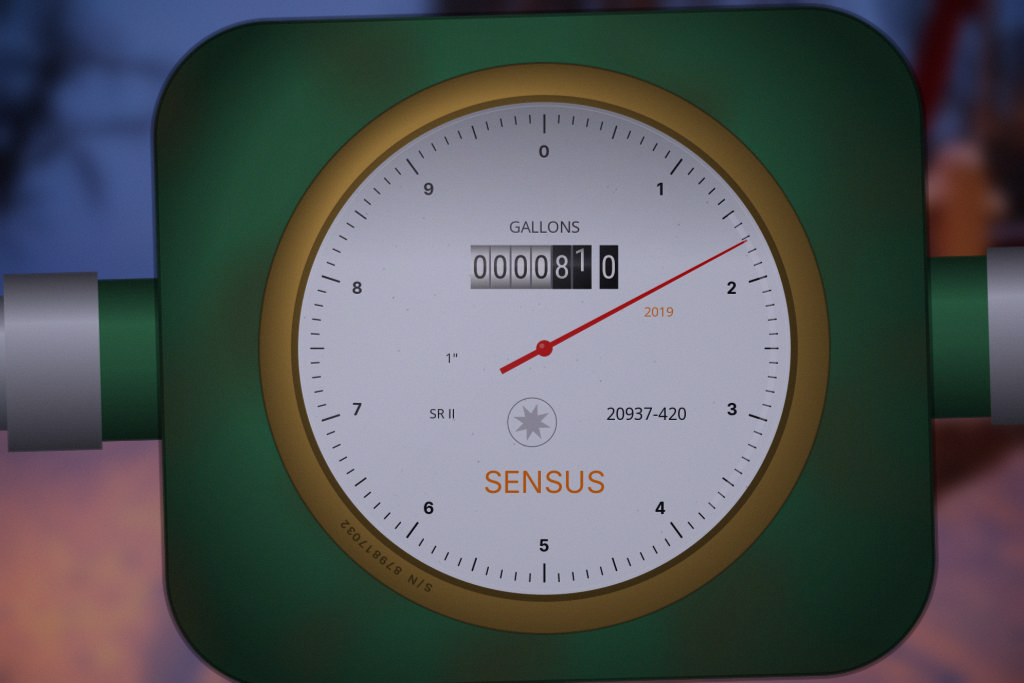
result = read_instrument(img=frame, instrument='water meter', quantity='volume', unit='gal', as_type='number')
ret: 811.7 gal
